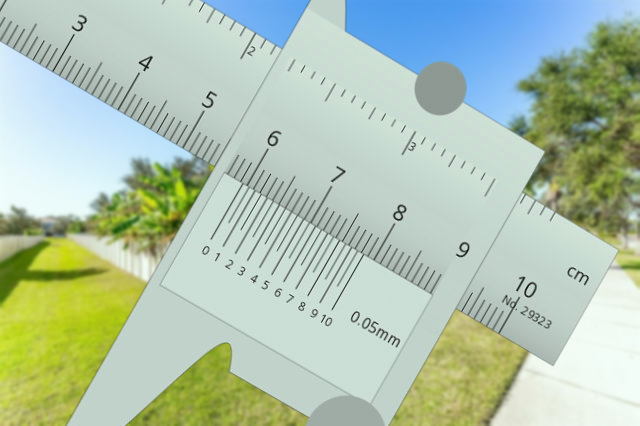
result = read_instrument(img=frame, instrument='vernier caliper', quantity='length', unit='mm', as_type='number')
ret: 59.4 mm
